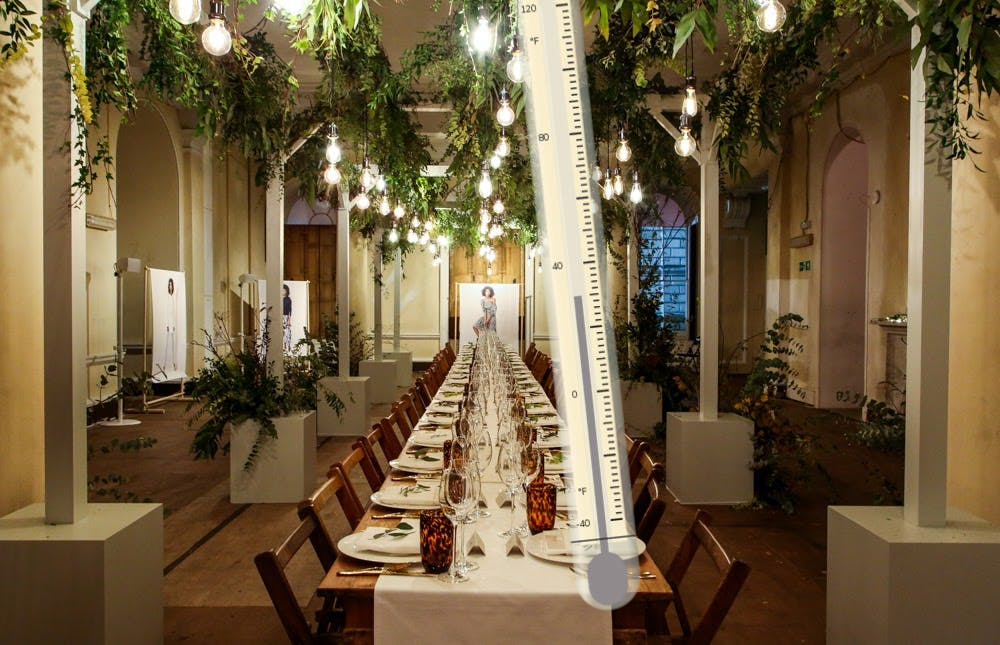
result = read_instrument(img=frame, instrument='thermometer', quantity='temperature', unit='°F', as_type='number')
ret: 30 °F
